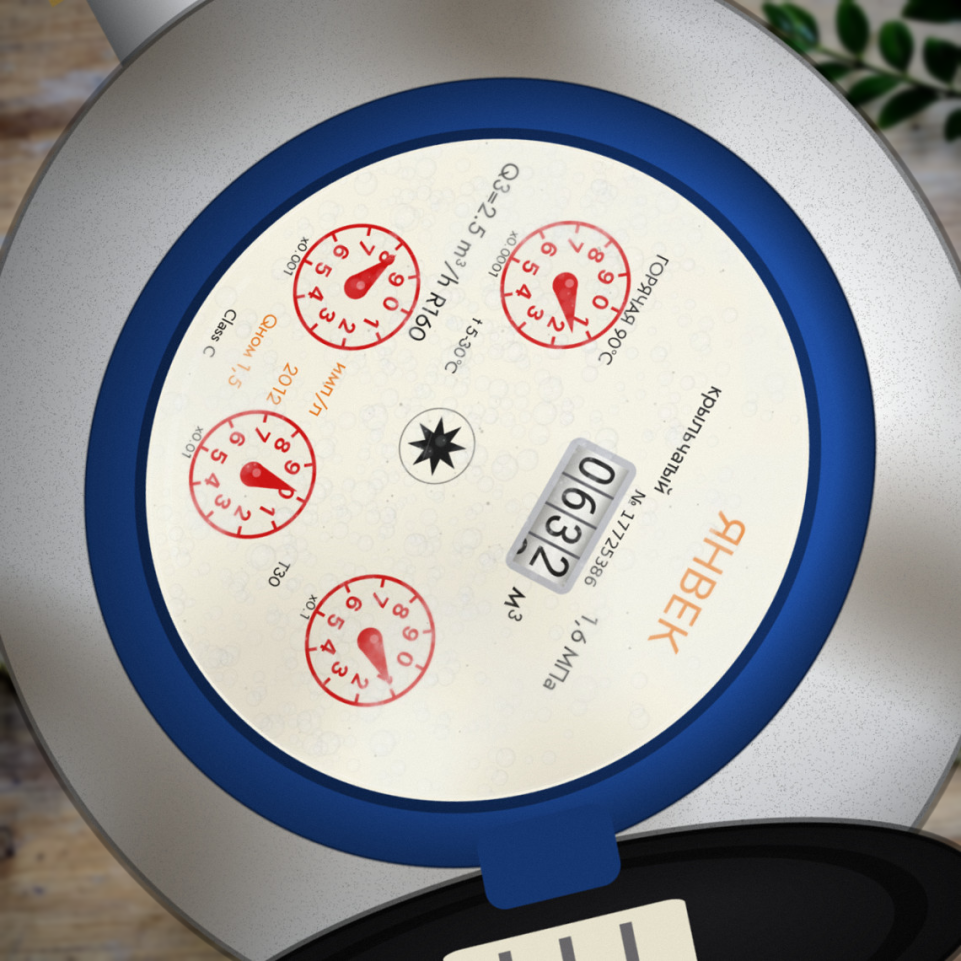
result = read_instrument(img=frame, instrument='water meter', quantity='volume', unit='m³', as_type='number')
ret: 632.0981 m³
